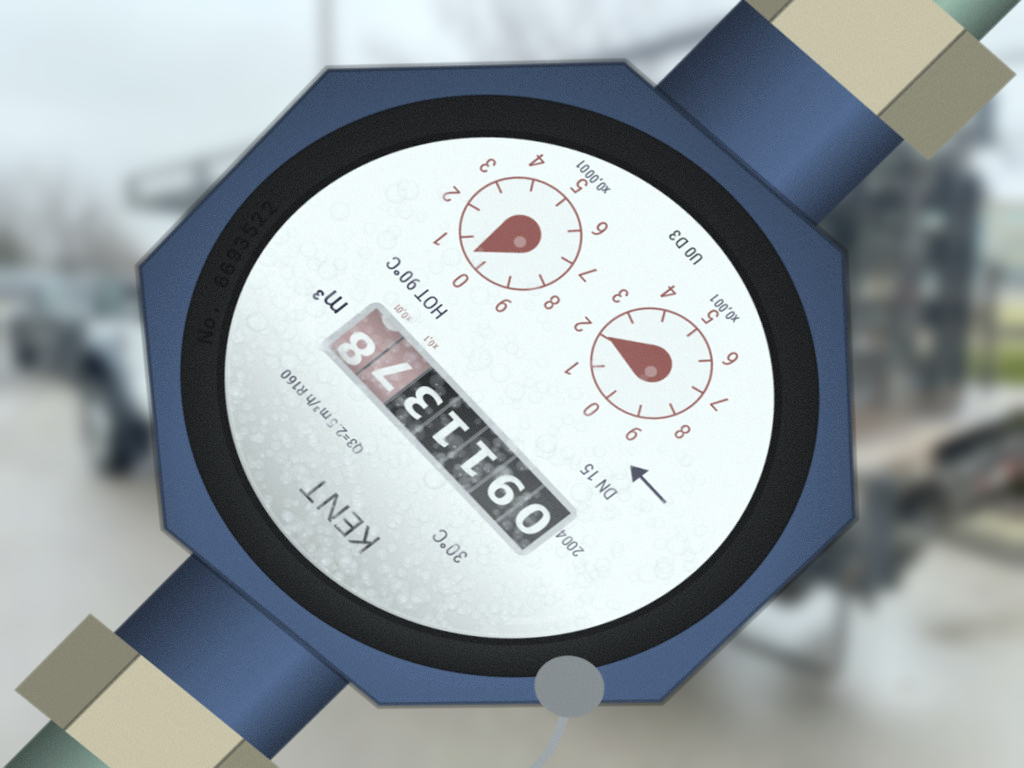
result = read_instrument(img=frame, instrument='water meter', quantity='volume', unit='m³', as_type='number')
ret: 9113.7820 m³
